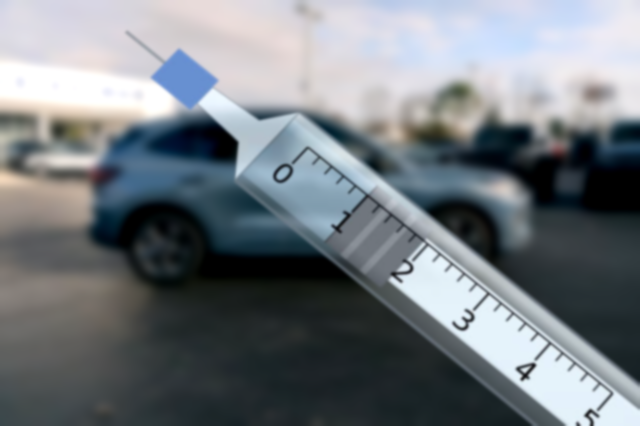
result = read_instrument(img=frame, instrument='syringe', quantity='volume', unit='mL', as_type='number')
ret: 1 mL
